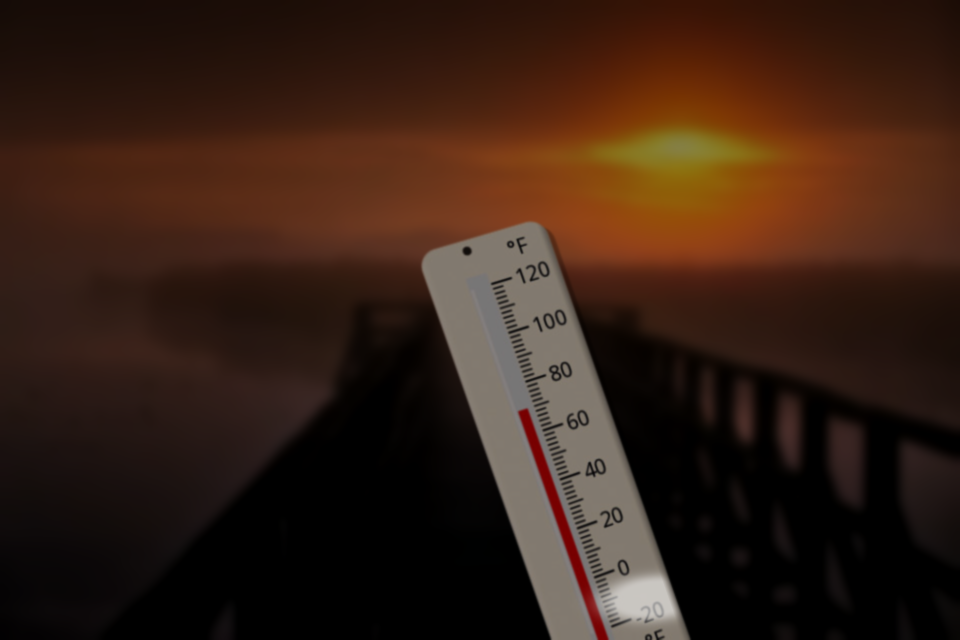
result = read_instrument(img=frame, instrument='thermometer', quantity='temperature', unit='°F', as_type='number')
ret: 70 °F
